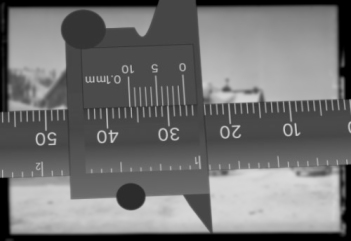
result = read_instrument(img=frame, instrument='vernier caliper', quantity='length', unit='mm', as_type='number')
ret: 27.2 mm
